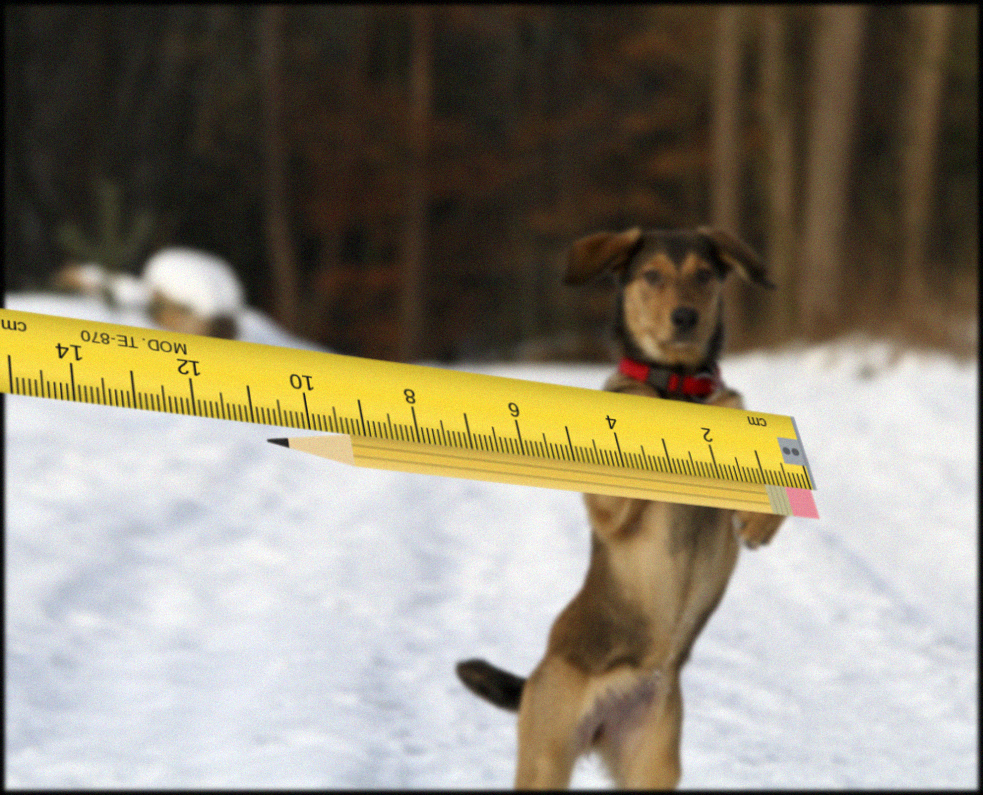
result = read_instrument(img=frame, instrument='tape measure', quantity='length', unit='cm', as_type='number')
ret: 10.8 cm
